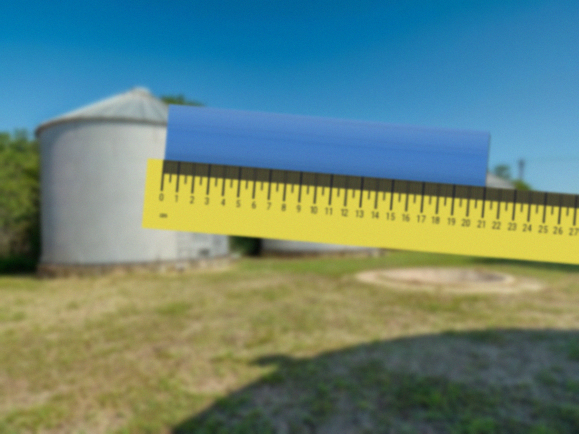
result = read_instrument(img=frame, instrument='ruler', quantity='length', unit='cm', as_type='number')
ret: 21 cm
